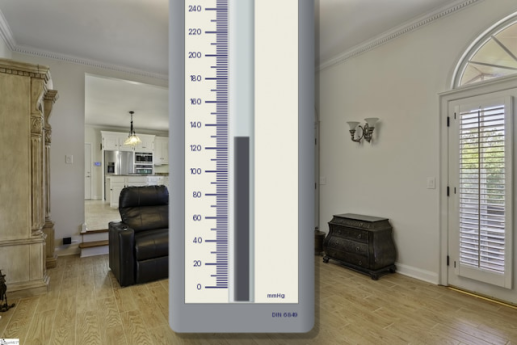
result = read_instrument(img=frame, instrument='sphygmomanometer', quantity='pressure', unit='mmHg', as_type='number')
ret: 130 mmHg
